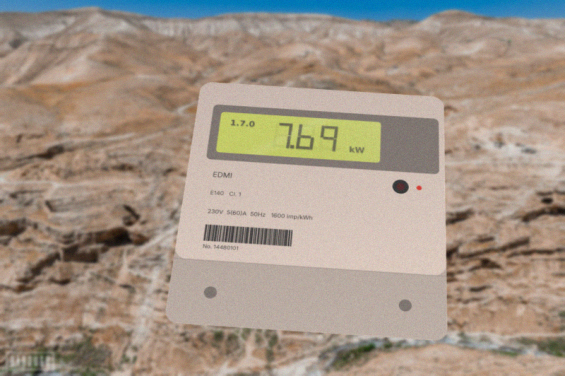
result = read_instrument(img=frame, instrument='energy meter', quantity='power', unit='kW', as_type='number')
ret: 7.69 kW
